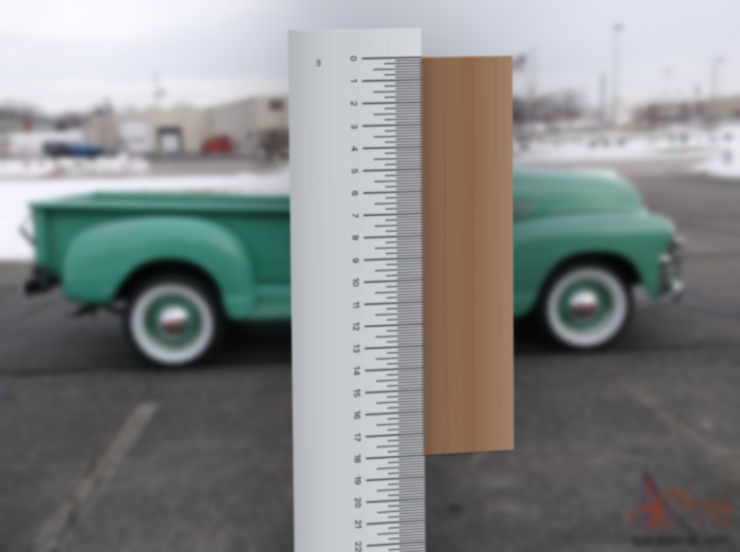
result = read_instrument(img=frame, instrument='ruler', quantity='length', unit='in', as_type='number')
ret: 18 in
